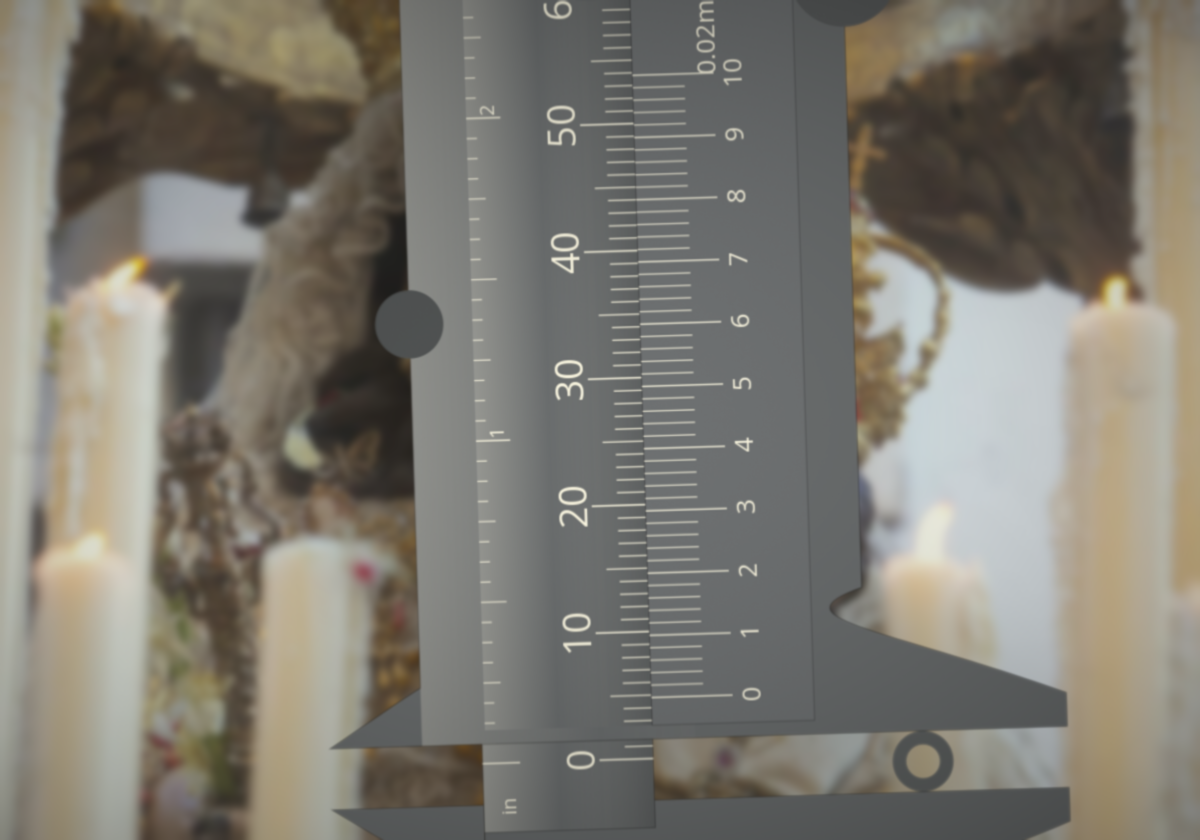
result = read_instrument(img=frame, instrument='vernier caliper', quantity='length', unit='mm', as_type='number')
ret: 4.8 mm
